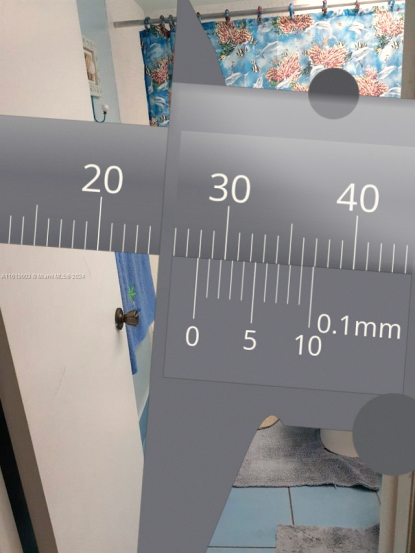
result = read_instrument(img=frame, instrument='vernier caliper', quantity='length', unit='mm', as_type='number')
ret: 27.9 mm
